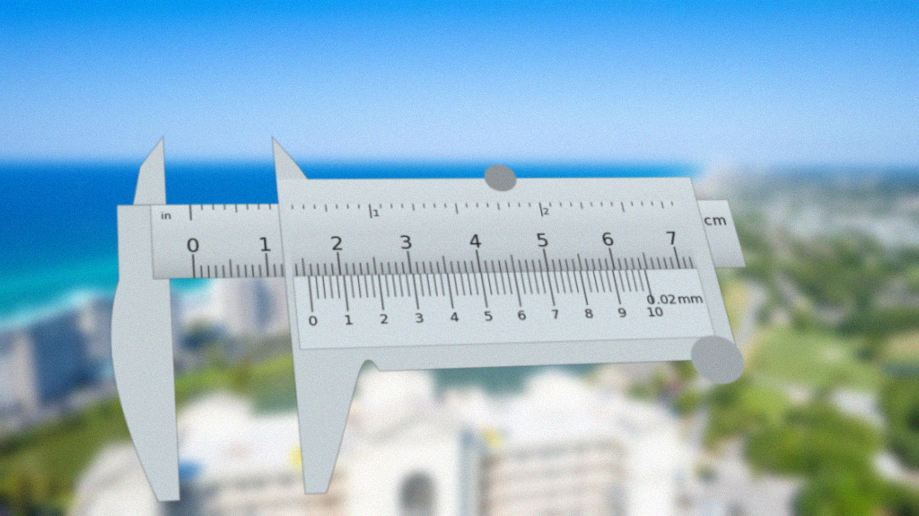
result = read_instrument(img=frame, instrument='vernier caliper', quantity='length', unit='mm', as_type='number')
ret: 15.6 mm
